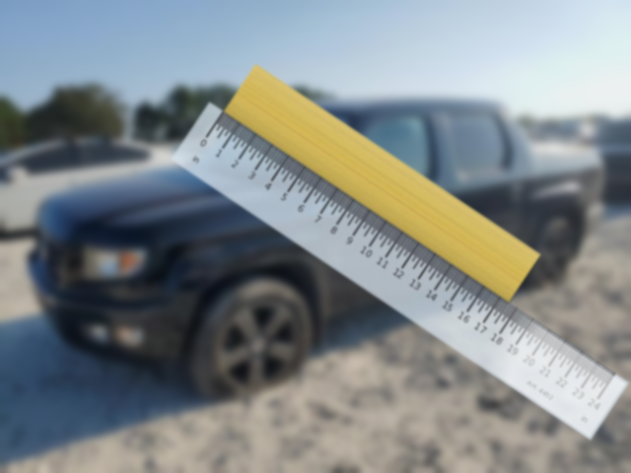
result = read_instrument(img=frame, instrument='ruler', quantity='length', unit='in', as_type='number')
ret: 17.5 in
